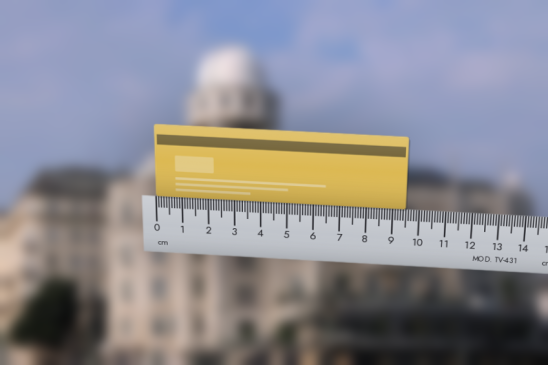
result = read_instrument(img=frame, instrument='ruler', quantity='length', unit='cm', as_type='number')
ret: 9.5 cm
